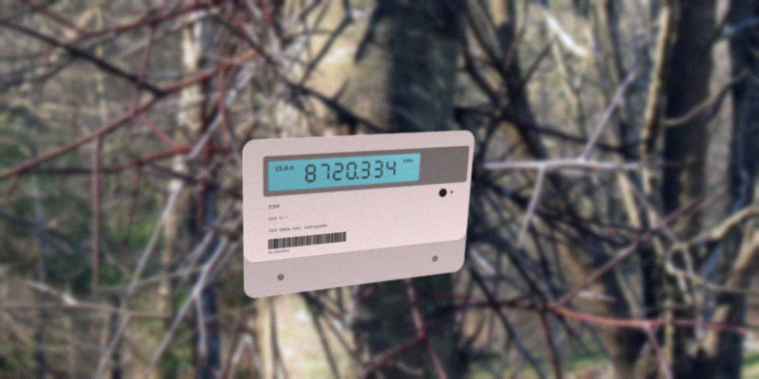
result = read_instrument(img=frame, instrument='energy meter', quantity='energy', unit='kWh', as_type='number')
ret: 8720.334 kWh
